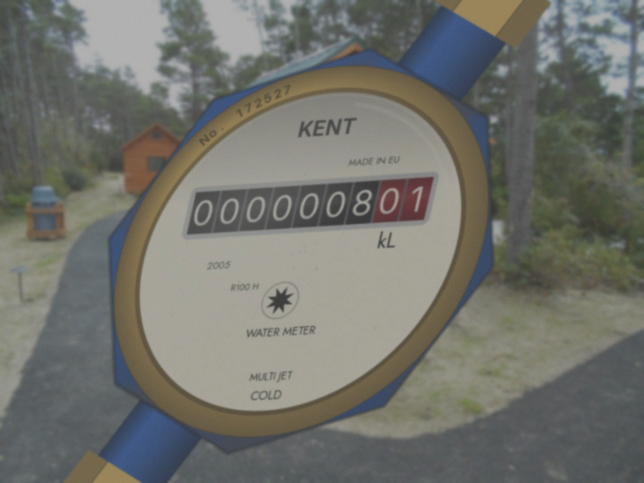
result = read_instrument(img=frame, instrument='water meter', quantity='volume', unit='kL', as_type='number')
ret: 8.01 kL
